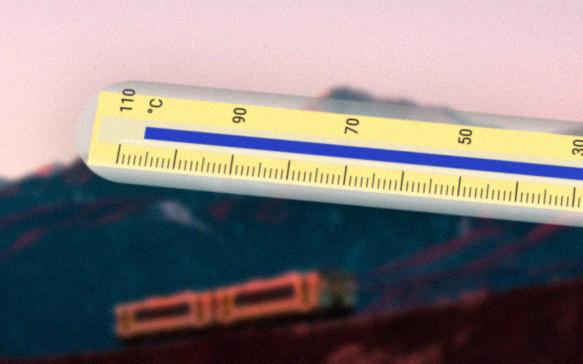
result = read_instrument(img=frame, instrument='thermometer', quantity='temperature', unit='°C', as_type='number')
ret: 106 °C
